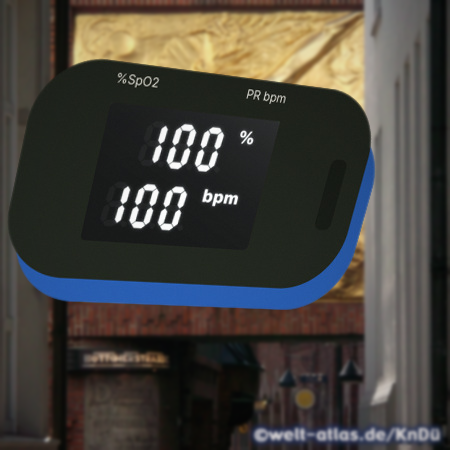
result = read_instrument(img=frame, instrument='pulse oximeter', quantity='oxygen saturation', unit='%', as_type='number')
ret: 100 %
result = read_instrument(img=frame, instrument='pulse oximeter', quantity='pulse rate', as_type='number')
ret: 100 bpm
